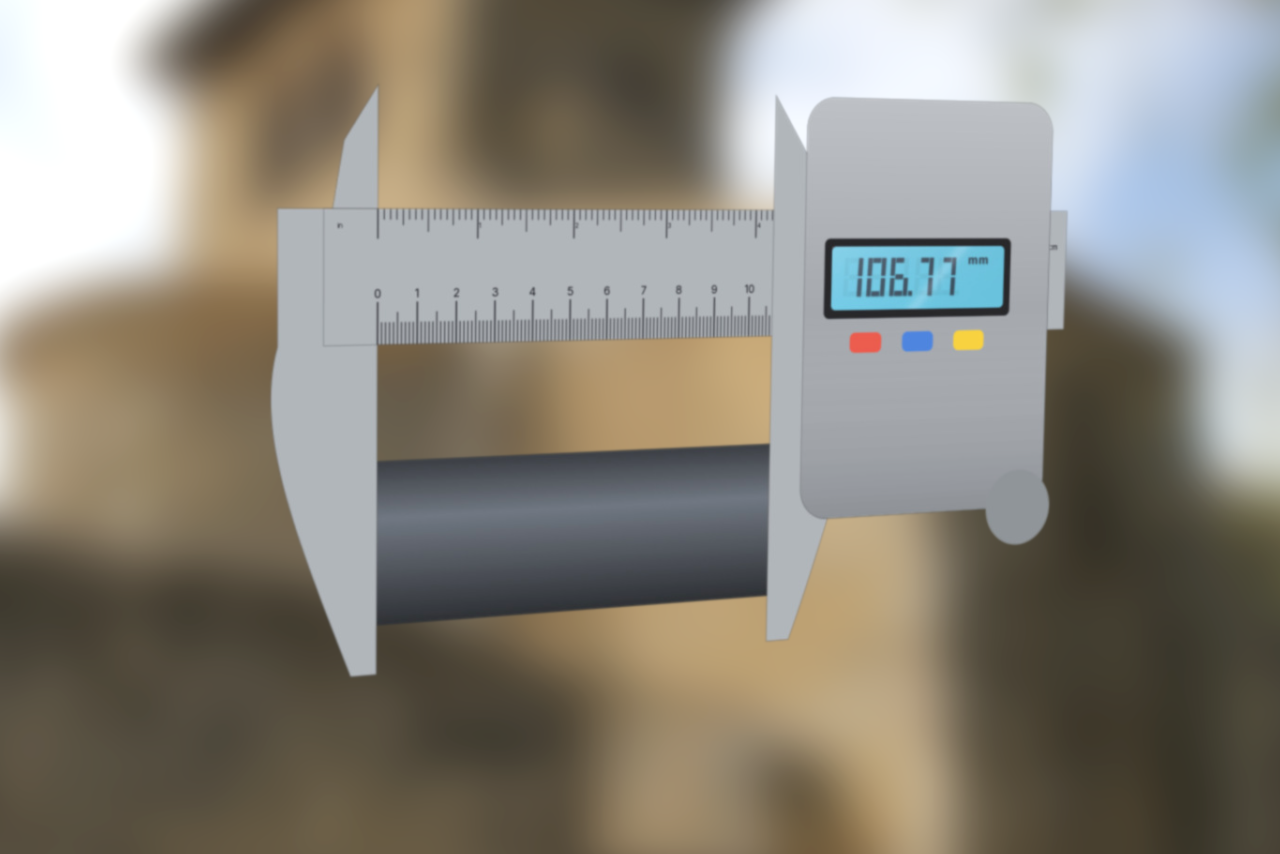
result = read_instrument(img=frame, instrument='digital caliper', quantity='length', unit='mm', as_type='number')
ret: 106.77 mm
